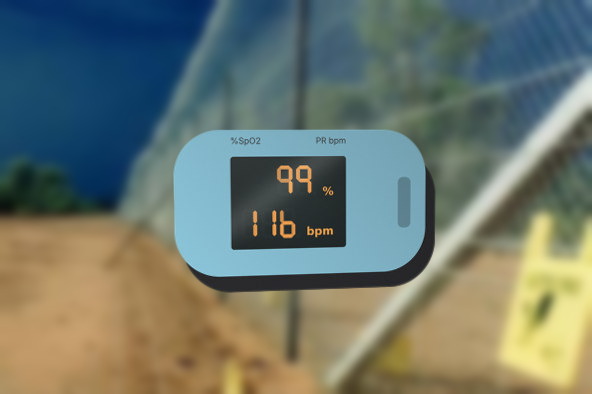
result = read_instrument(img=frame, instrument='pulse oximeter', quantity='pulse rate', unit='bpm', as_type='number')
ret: 116 bpm
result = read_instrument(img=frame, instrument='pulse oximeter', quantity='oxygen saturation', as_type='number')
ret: 99 %
